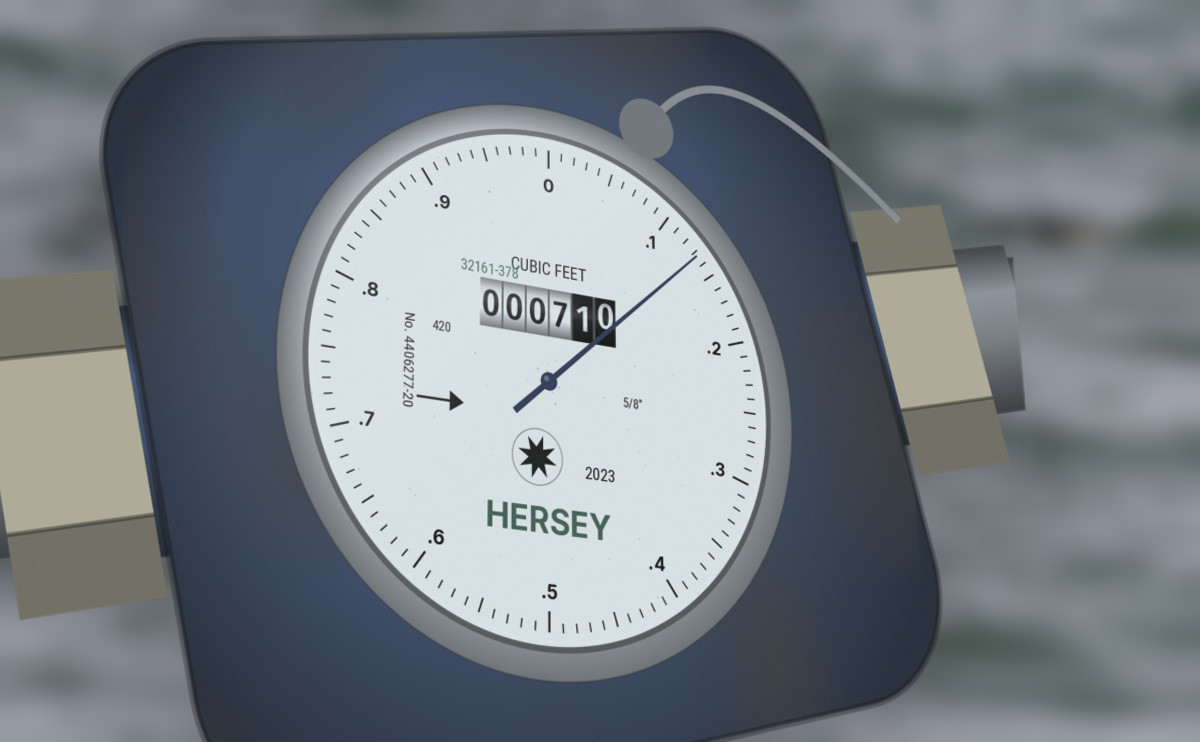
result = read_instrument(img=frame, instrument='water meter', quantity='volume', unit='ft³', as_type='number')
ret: 710.13 ft³
